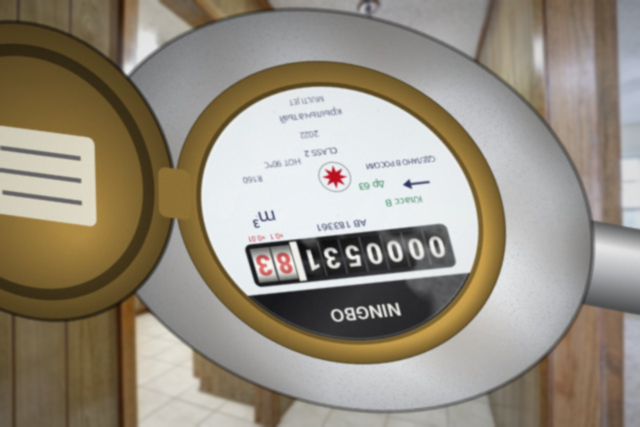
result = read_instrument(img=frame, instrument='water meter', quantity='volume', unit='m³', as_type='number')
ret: 531.83 m³
